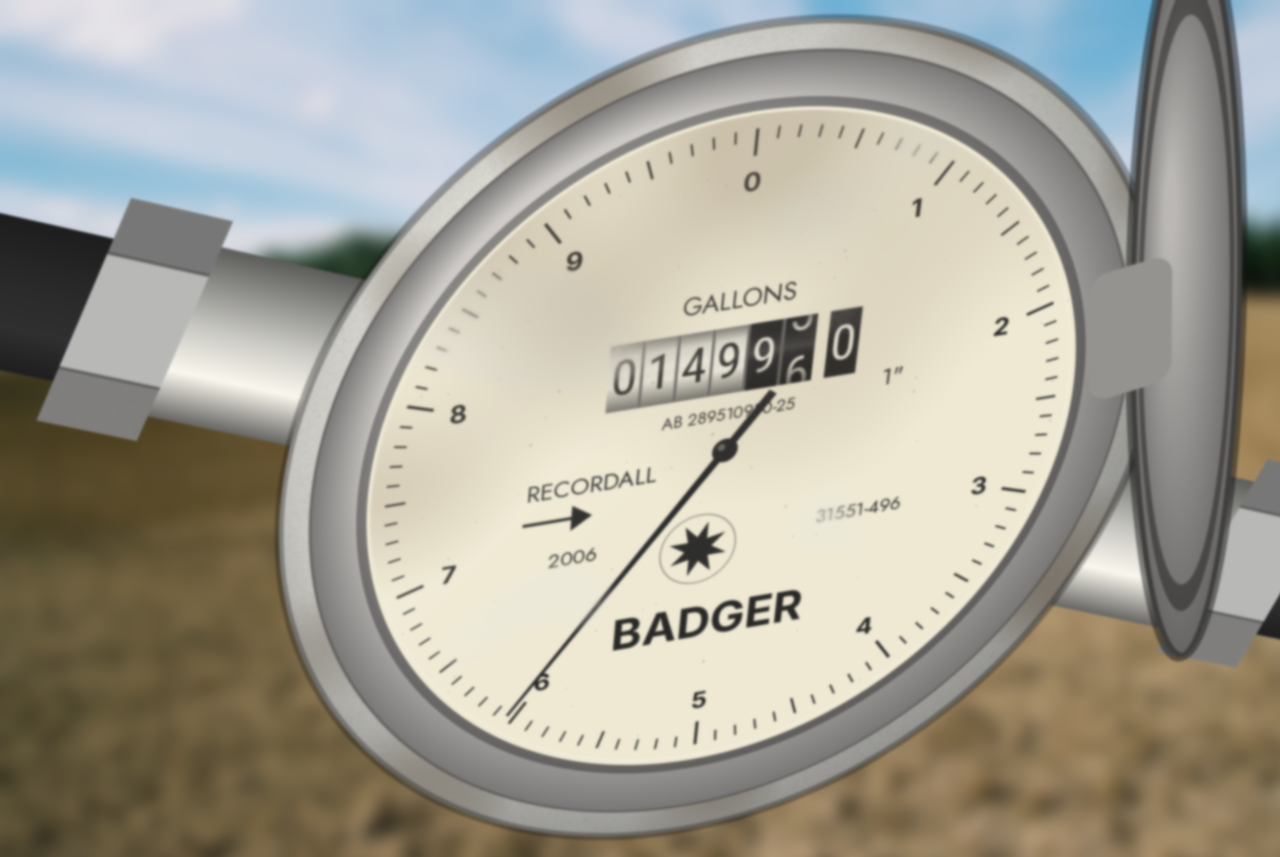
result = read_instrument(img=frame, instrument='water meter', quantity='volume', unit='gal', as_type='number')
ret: 149956.0 gal
